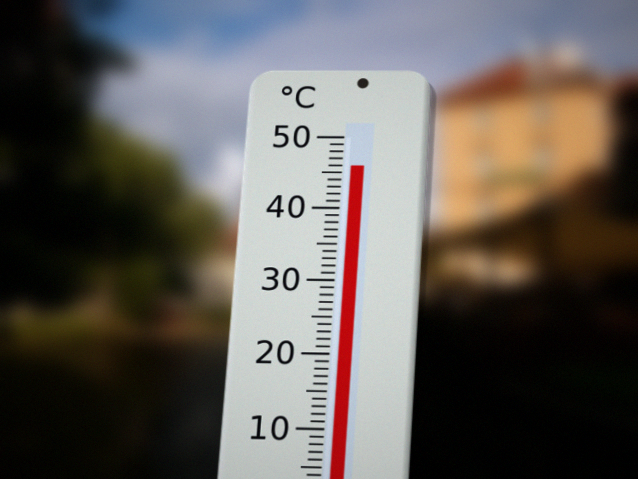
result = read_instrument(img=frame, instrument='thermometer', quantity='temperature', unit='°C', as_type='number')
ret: 46 °C
